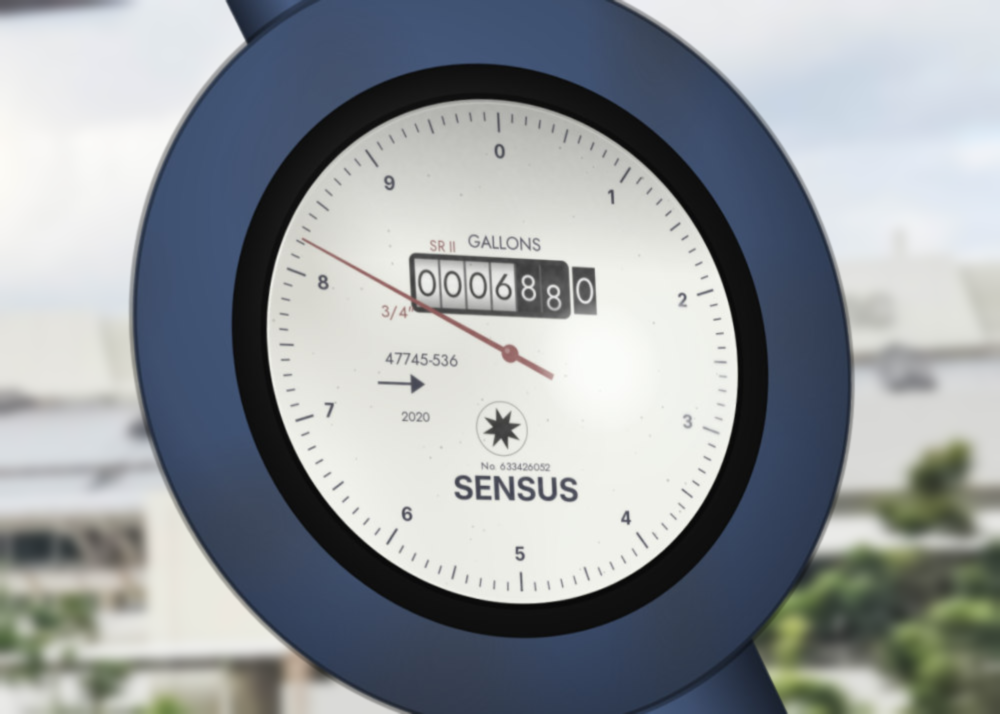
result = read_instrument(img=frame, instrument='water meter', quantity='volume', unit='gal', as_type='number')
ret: 6878.2 gal
